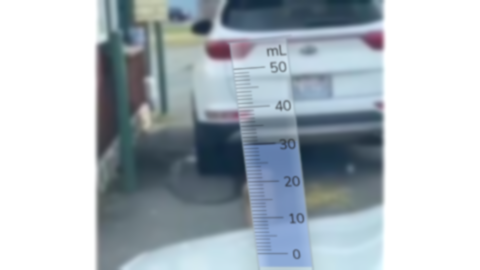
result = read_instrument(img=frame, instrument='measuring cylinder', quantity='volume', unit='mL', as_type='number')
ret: 30 mL
